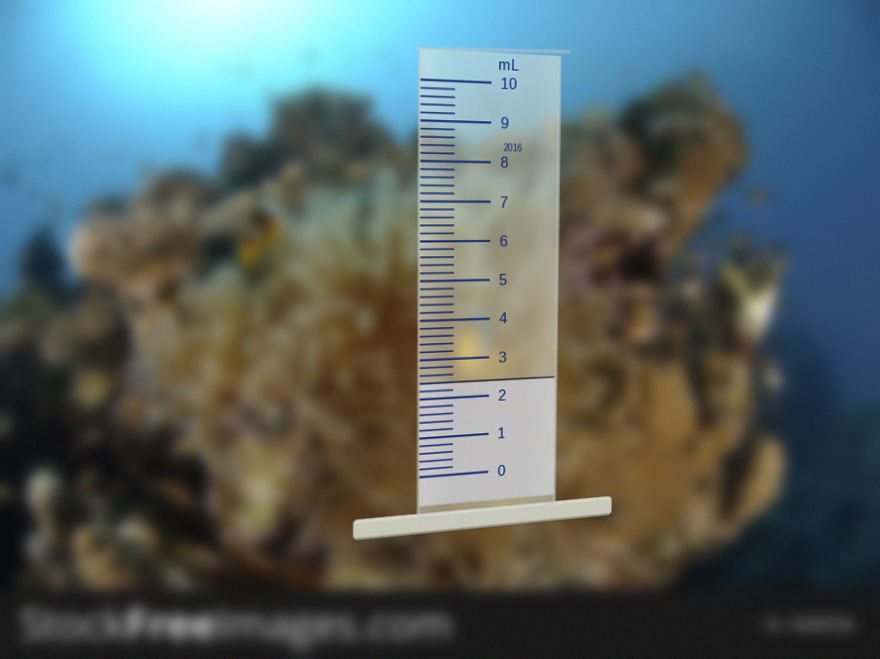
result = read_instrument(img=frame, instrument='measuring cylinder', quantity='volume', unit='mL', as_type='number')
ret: 2.4 mL
